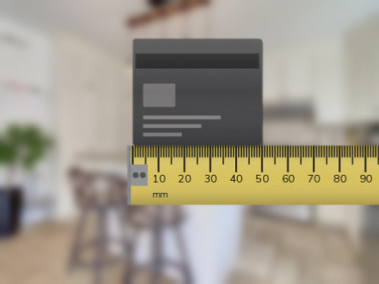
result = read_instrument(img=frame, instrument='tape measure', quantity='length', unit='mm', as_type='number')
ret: 50 mm
